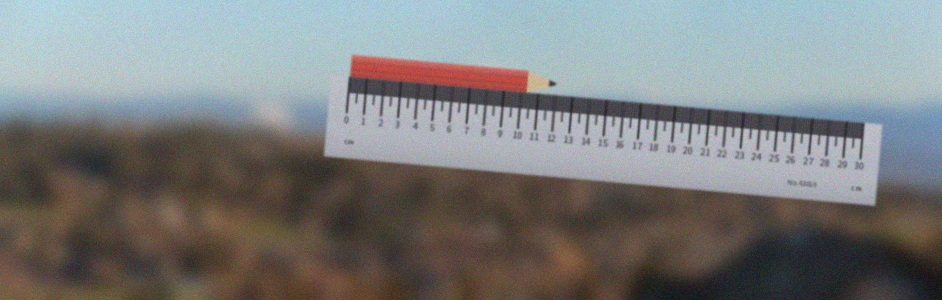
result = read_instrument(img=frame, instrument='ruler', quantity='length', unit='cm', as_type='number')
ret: 12 cm
